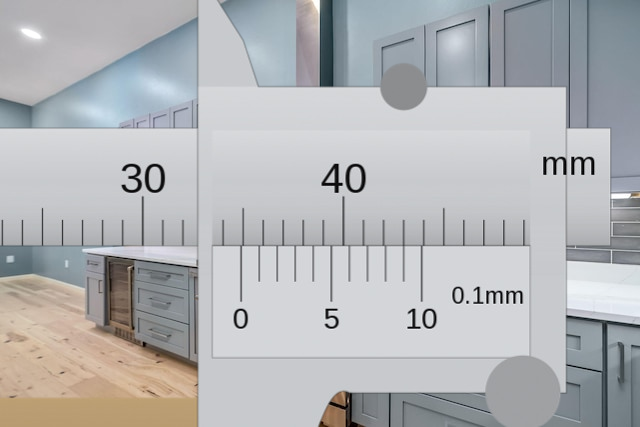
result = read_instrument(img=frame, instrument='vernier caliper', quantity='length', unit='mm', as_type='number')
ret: 34.9 mm
